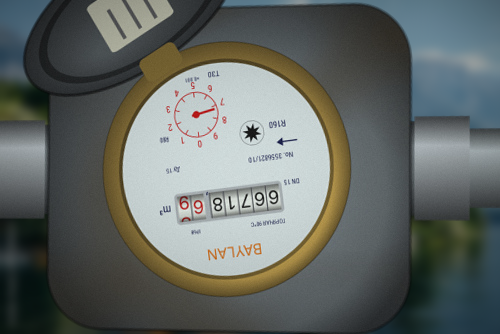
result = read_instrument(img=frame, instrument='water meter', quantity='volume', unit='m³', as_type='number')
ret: 66718.687 m³
